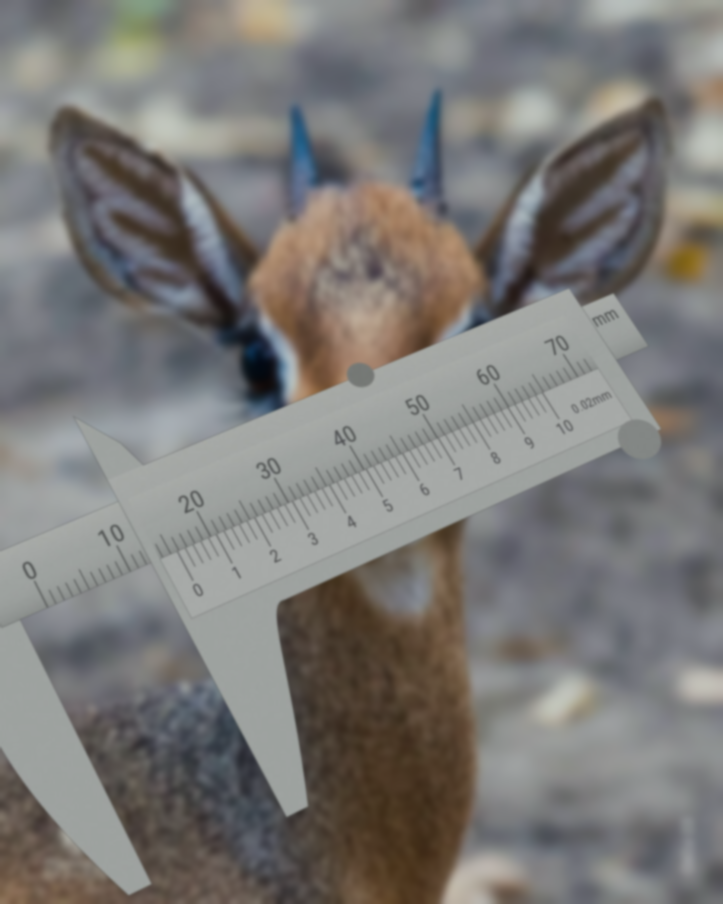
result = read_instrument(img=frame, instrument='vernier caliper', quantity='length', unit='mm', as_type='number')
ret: 15.8 mm
